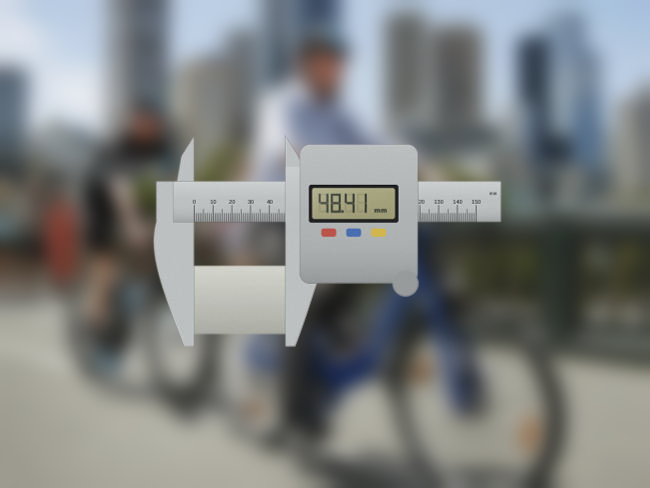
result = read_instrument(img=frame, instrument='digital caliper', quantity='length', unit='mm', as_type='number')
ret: 48.41 mm
